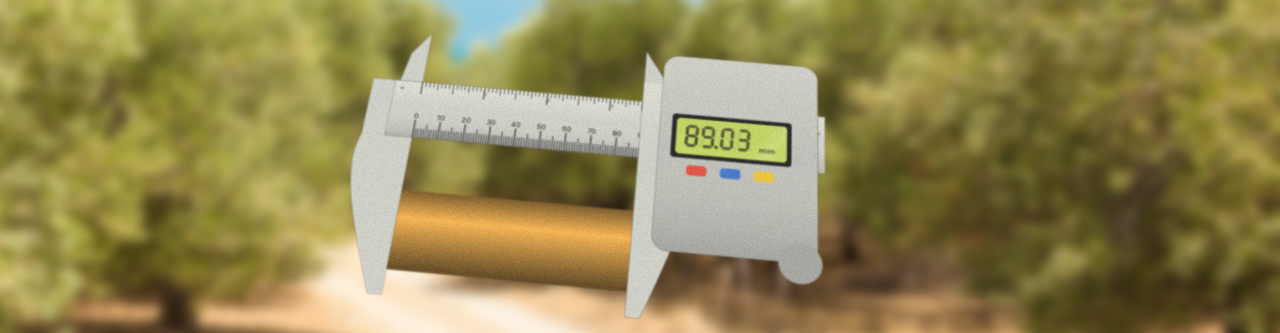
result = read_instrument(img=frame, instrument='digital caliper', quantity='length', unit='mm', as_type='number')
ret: 89.03 mm
